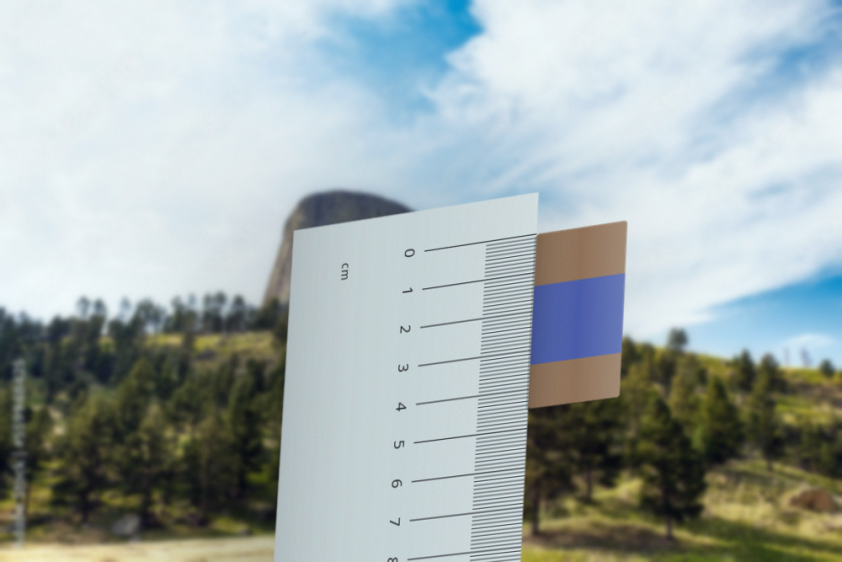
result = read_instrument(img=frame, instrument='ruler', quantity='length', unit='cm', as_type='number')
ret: 4.5 cm
